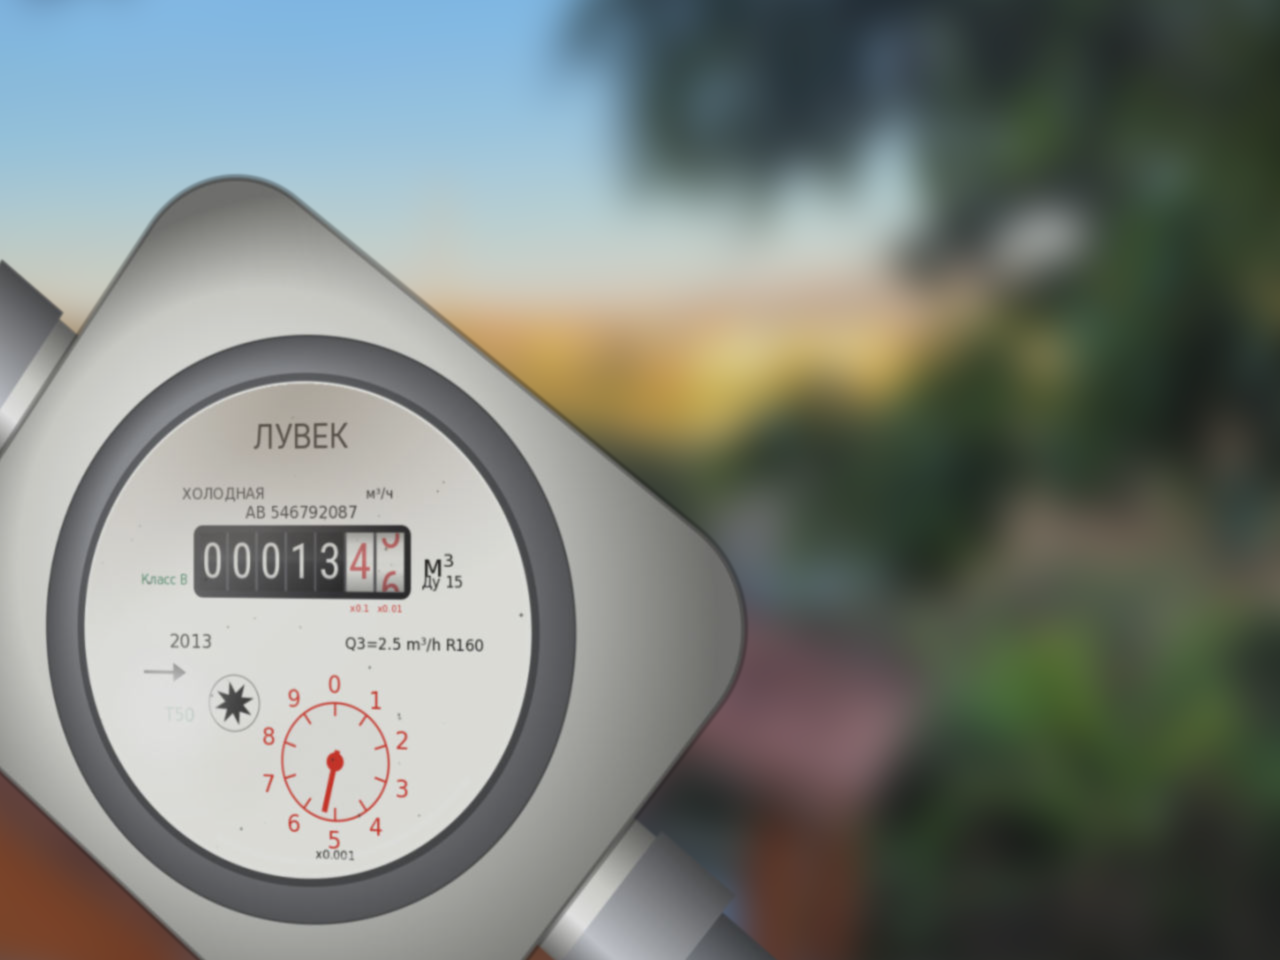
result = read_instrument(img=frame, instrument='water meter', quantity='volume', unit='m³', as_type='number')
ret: 13.455 m³
